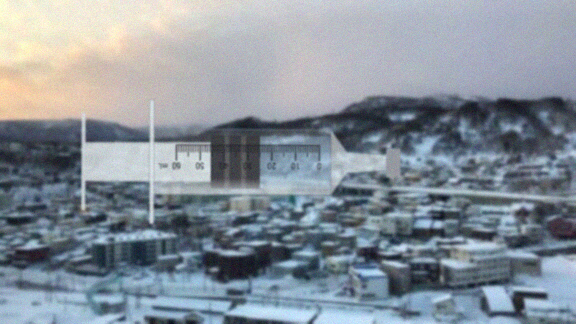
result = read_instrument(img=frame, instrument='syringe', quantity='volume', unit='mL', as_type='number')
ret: 25 mL
